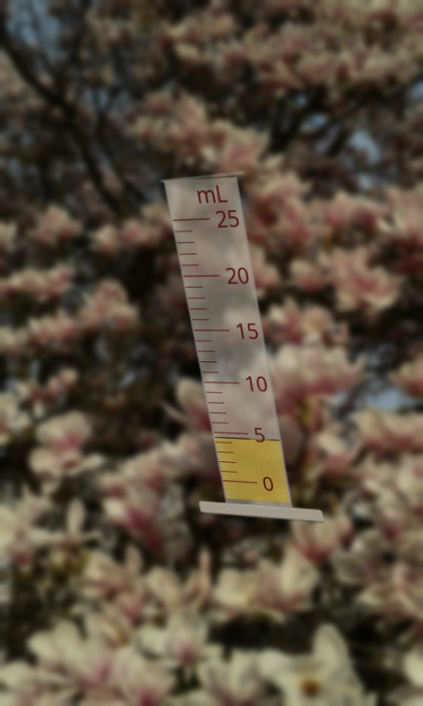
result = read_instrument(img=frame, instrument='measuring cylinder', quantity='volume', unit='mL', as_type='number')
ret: 4.5 mL
